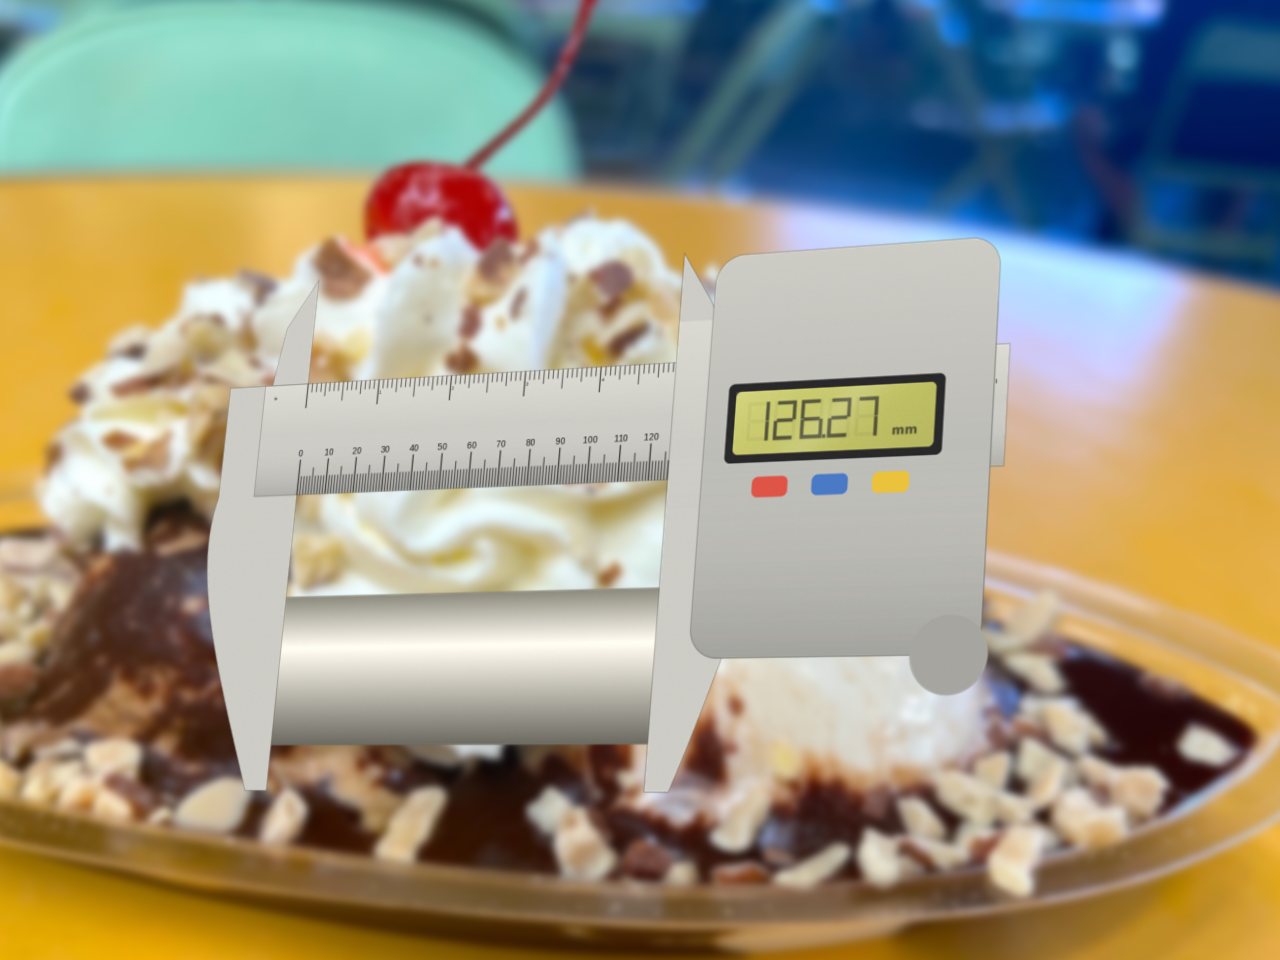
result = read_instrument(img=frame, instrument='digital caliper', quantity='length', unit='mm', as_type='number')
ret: 126.27 mm
